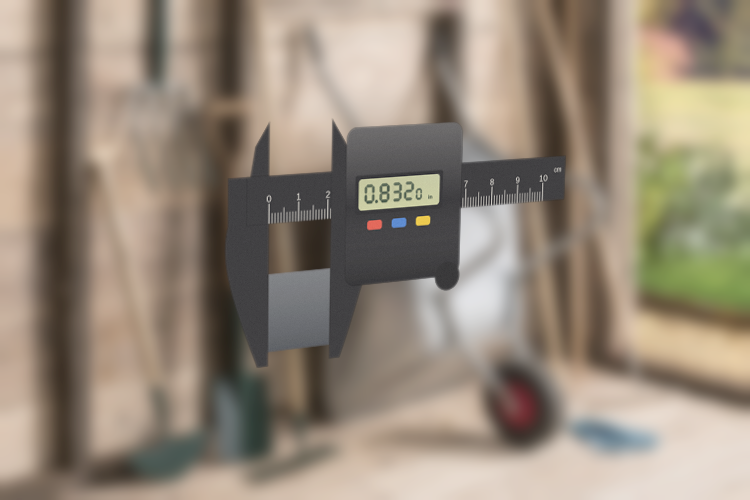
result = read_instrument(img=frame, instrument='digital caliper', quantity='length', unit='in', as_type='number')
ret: 0.8320 in
